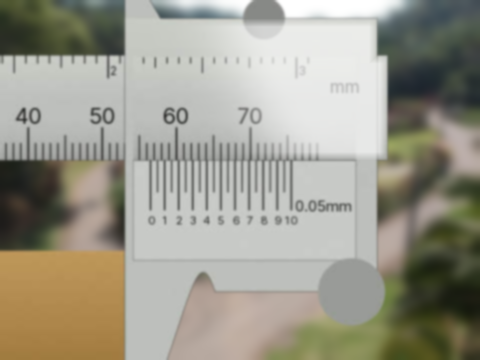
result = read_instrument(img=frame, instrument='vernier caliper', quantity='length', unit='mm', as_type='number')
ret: 56.5 mm
